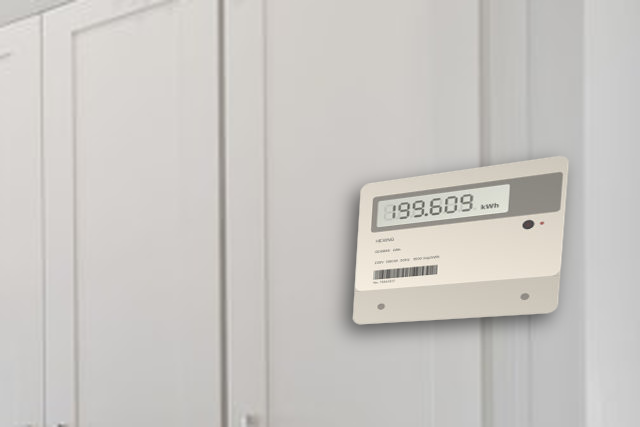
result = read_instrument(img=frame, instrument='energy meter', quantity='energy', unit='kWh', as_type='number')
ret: 199.609 kWh
